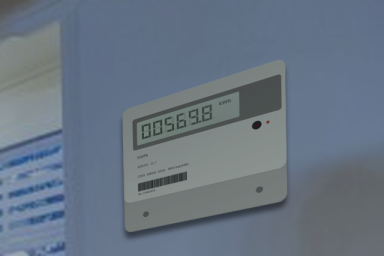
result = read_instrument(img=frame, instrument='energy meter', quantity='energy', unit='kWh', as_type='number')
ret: 569.8 kWh
